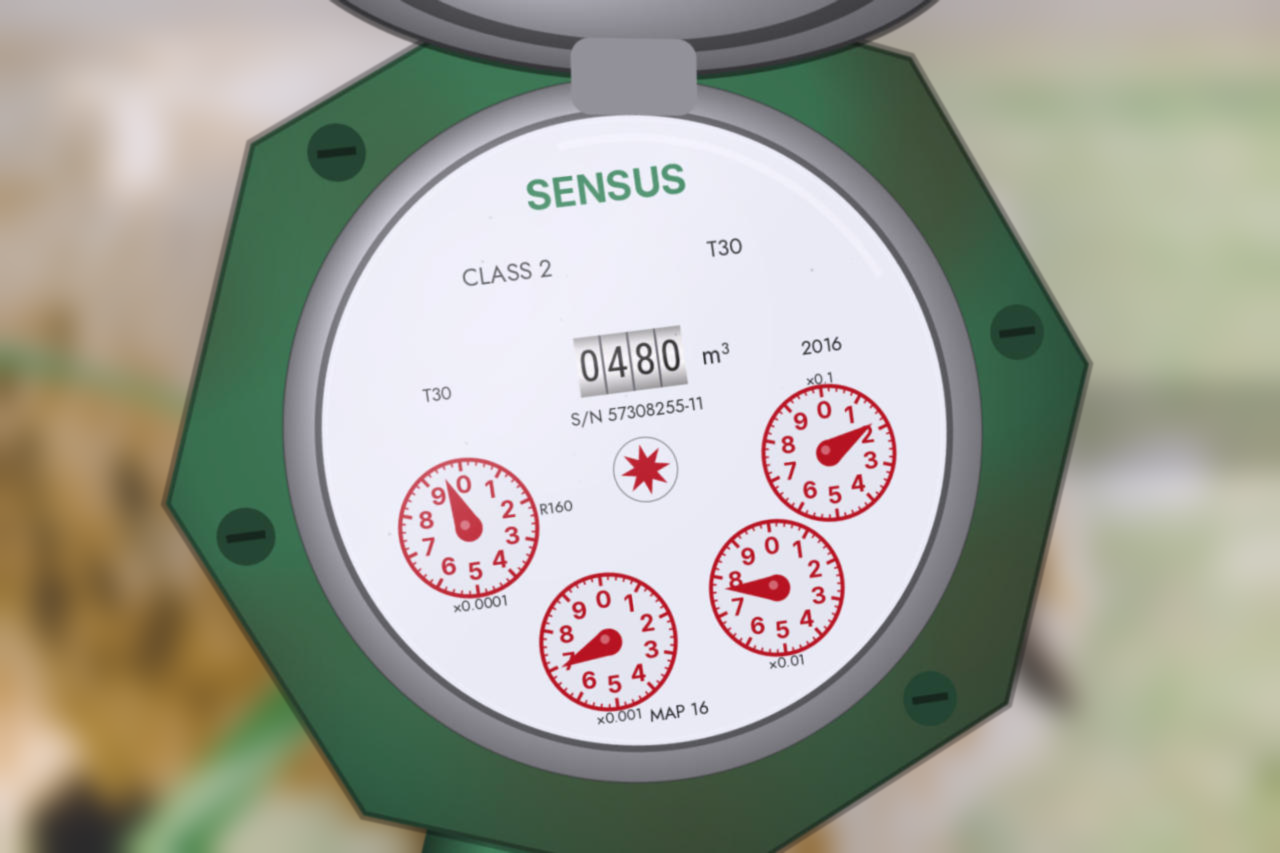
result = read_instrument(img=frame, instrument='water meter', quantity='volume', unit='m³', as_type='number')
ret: 480.1769 m³
